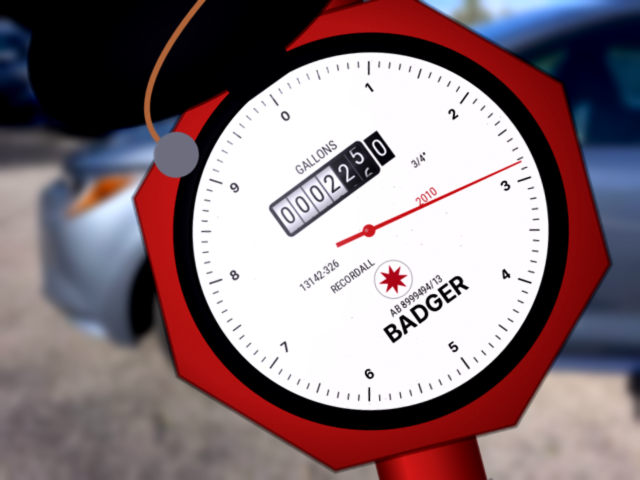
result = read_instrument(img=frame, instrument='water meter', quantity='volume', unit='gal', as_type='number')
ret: 2252.8 gal
